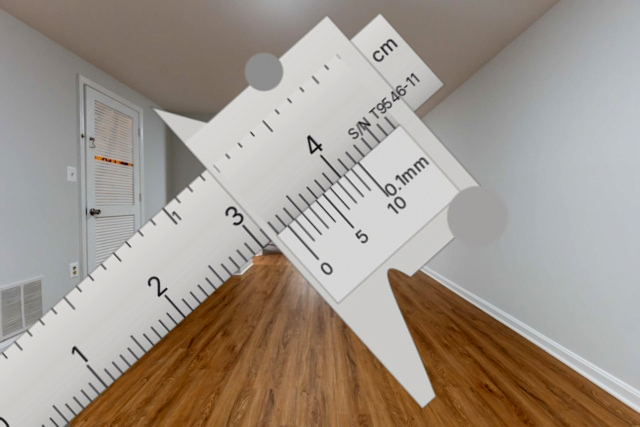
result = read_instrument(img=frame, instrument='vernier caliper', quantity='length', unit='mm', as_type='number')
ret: 33.2 mm
